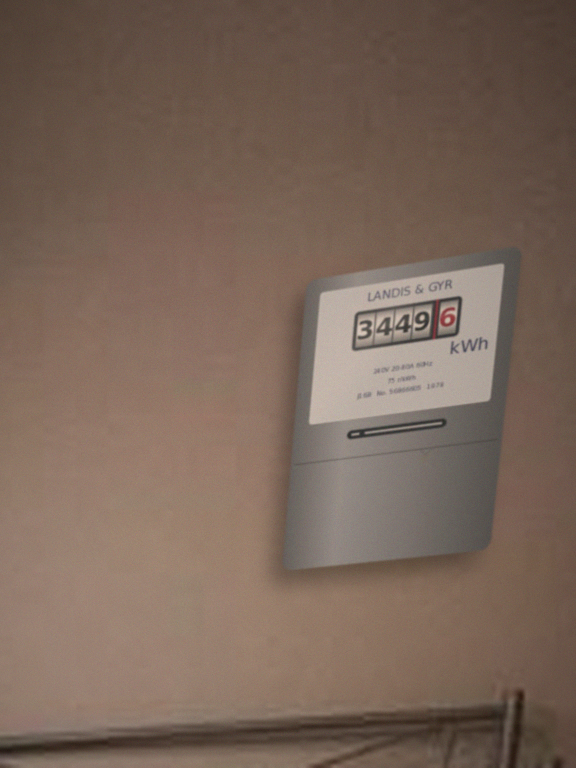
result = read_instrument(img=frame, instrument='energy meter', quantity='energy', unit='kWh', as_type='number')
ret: 3449.6 kWh
